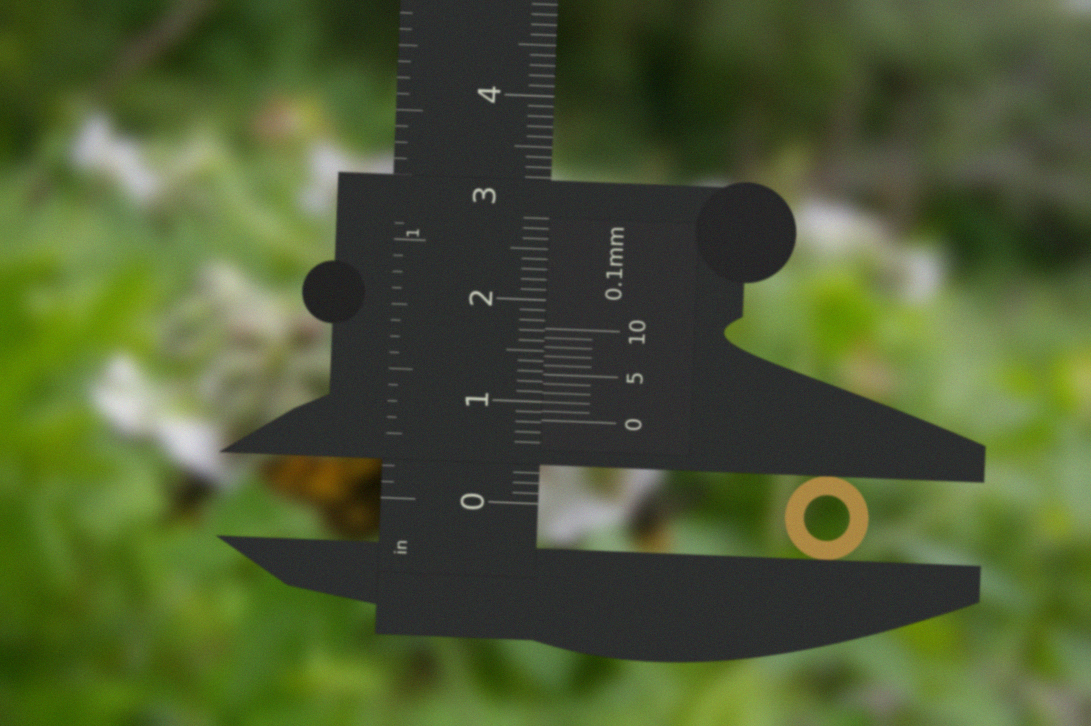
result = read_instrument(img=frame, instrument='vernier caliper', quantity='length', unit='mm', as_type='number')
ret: 8.2 mm
